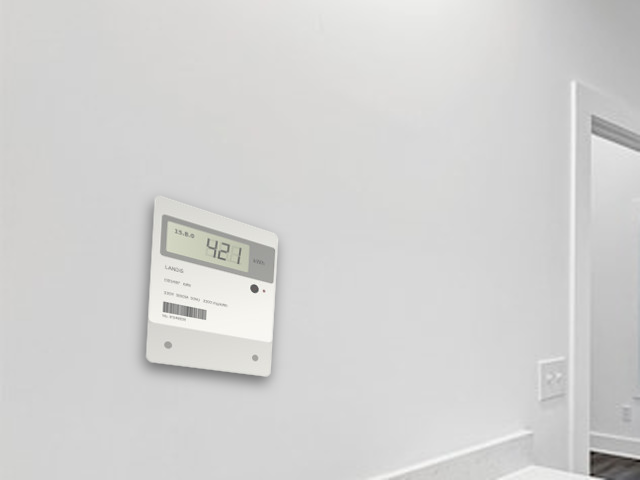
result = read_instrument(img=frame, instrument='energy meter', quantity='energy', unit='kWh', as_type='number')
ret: 421 kWh
